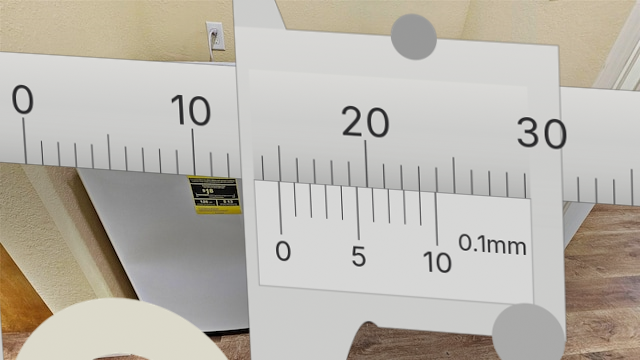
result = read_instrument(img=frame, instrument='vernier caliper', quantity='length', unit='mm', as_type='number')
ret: 14.9 mm
